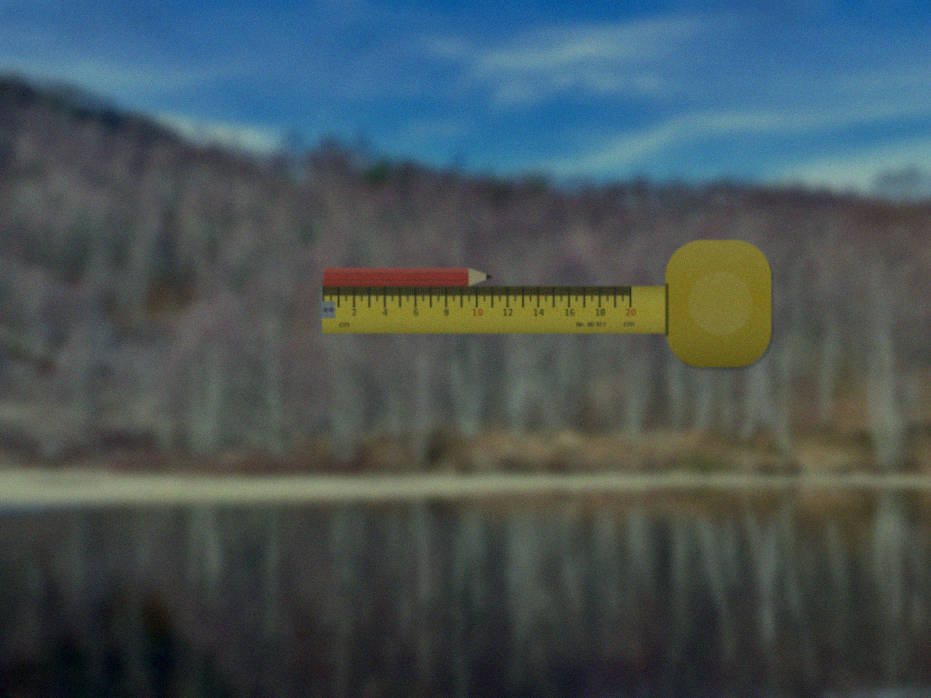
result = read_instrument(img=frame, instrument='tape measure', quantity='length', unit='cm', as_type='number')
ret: 11 cm
